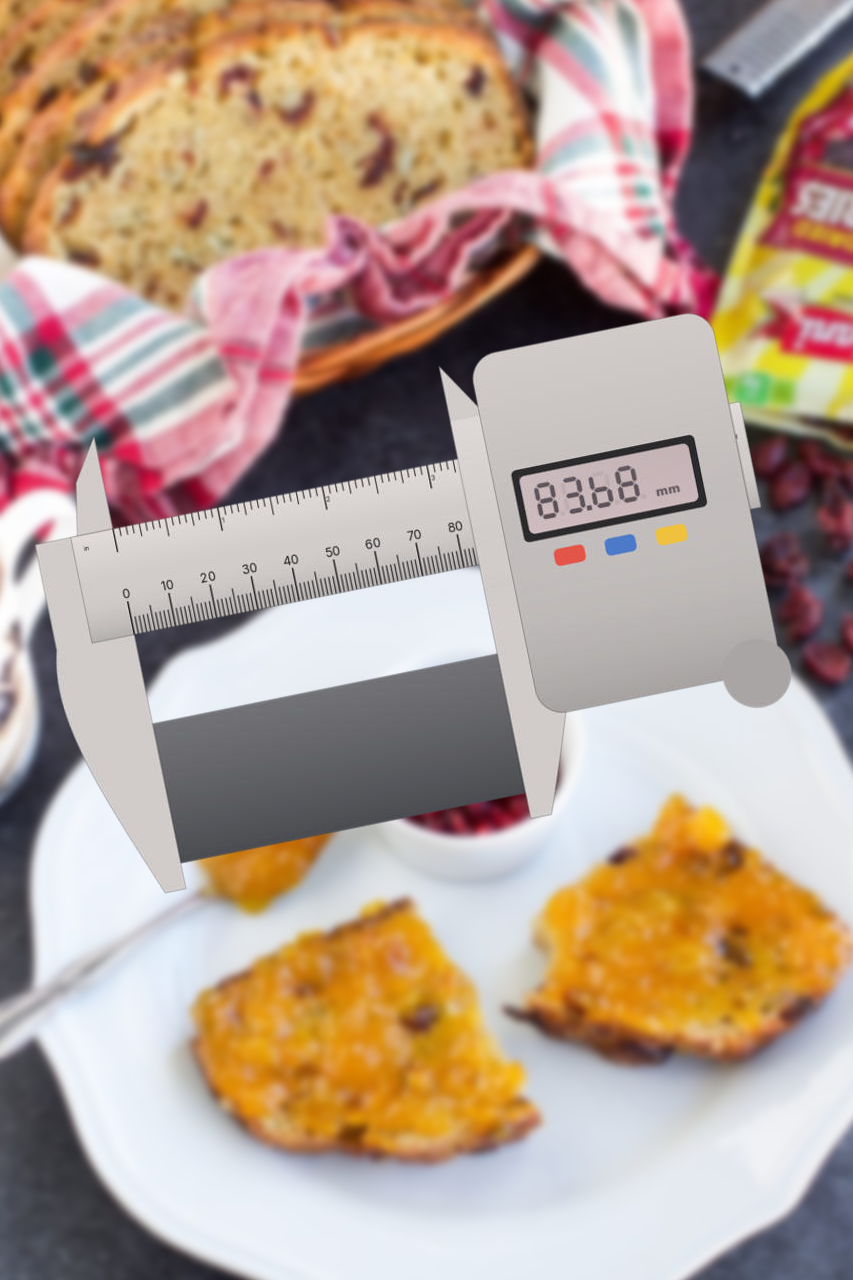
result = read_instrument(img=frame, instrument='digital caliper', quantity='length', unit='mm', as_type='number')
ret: 83.68 mm
